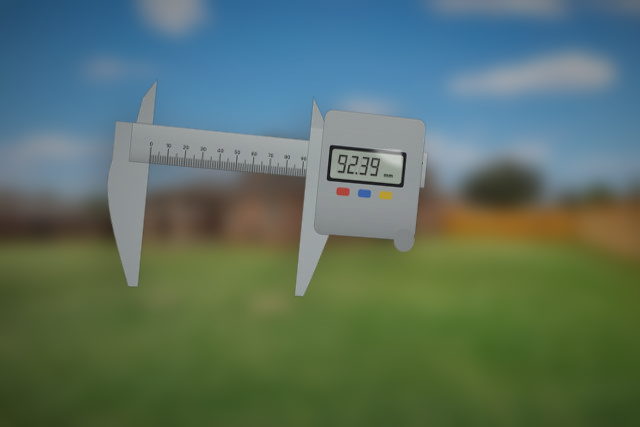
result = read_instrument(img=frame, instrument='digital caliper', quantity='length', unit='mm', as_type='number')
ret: 92.39 mm
